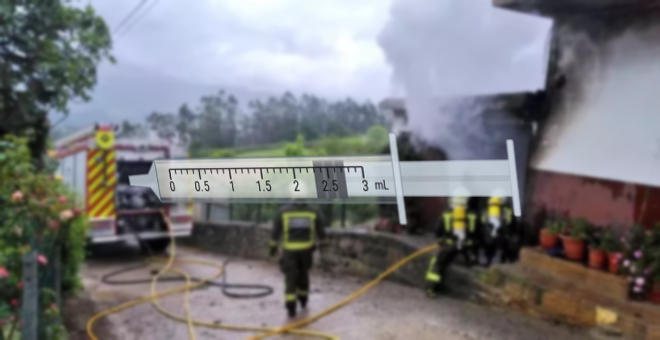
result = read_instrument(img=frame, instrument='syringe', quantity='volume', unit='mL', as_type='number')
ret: 2.3 mL
